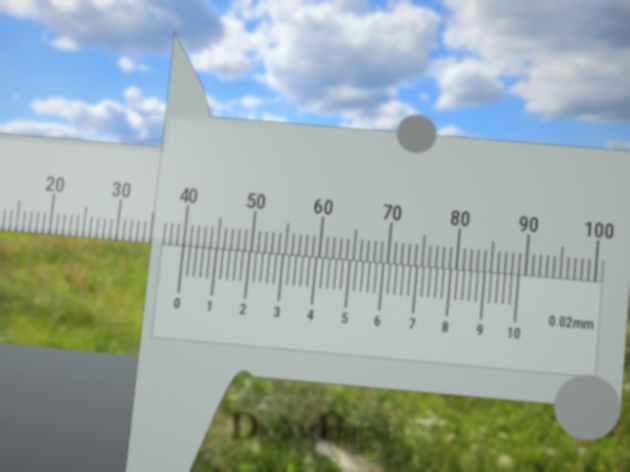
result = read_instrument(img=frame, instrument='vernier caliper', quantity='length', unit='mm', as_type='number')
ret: 40.0 mm
